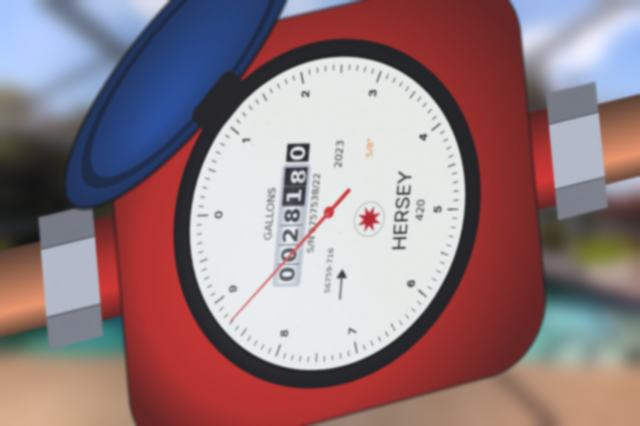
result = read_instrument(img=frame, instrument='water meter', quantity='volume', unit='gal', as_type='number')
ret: 28178.7 gal
